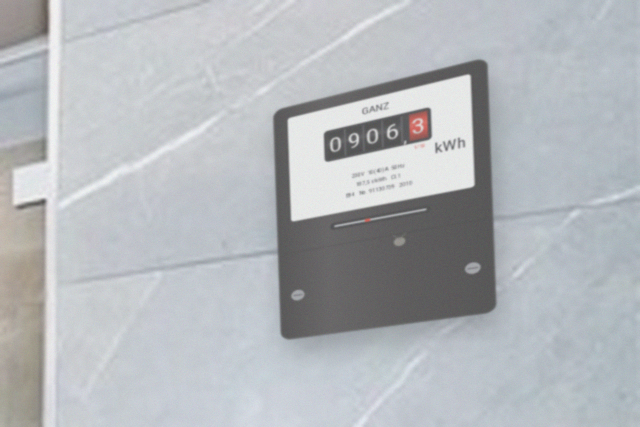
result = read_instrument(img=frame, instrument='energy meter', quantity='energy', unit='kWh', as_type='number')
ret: 906.3 kWh
